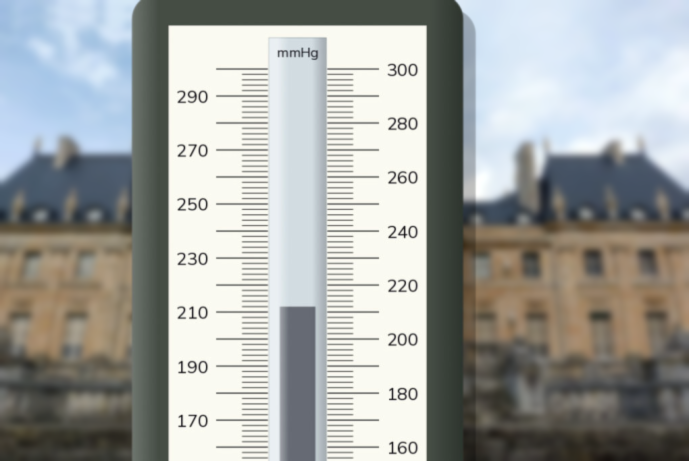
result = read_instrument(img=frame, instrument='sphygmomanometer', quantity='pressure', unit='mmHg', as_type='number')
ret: 212 mmHg
